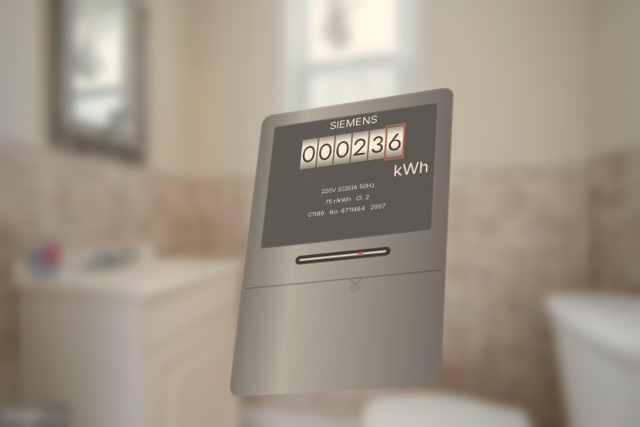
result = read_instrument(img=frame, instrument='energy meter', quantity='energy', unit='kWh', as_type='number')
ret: 23.6 kWh
